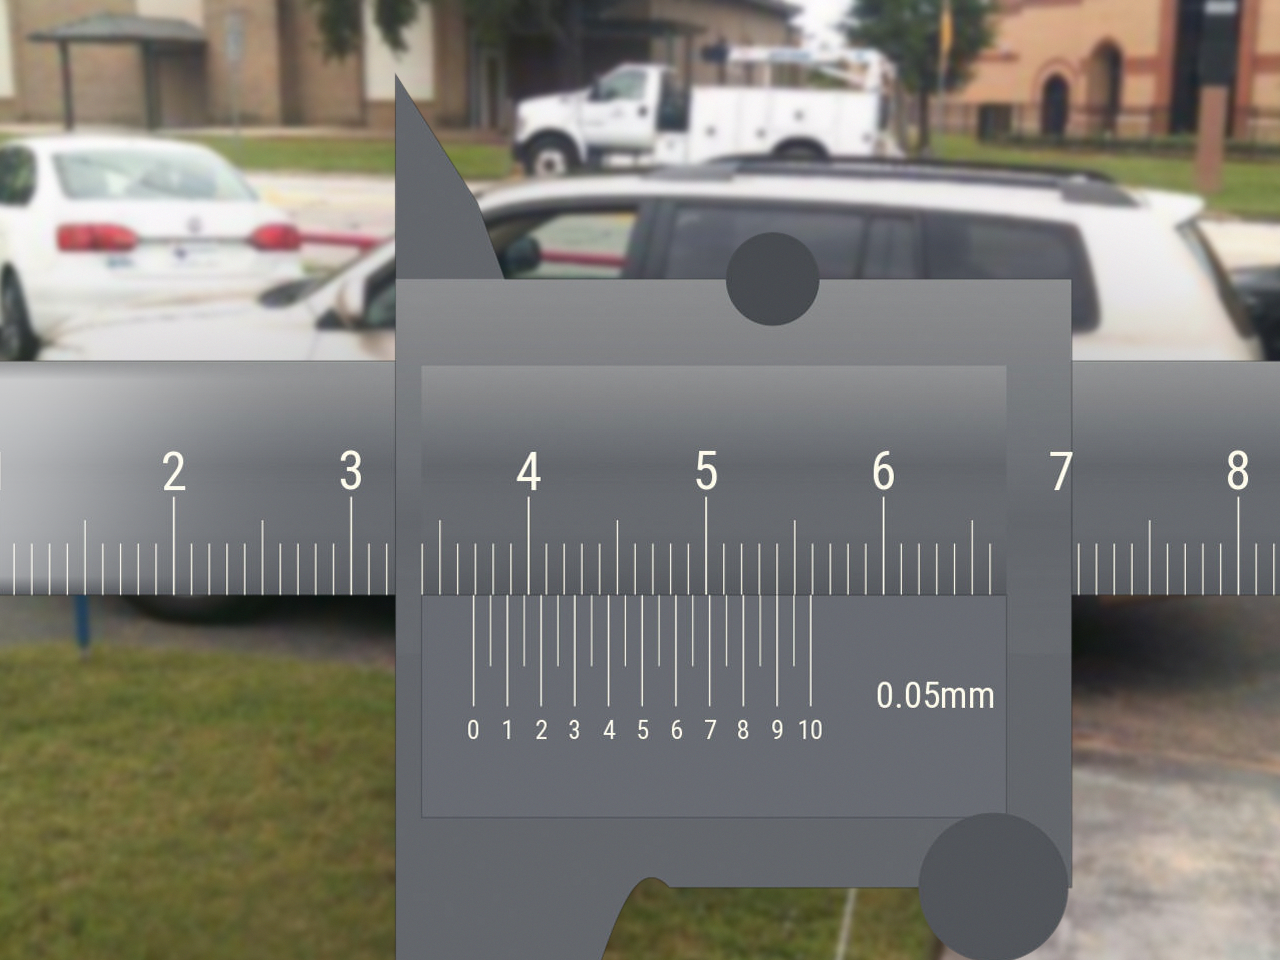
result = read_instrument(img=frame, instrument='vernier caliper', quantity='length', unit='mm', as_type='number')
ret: 36.9 mm
